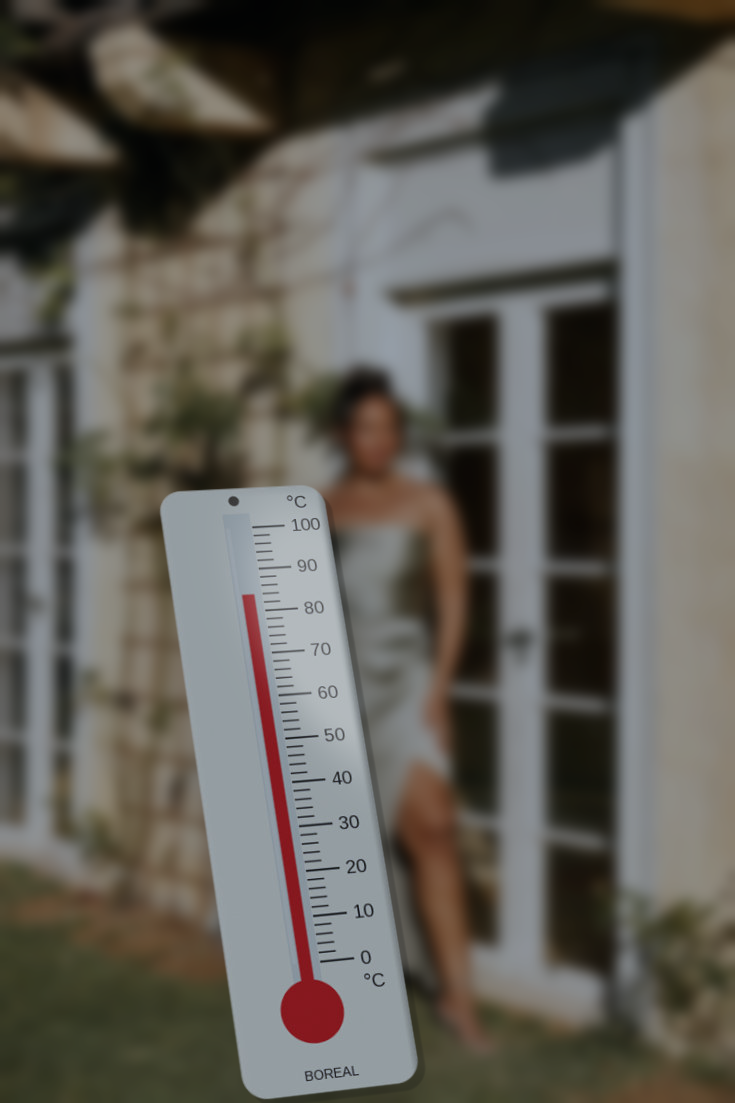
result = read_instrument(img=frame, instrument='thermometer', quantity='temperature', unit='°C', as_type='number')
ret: 84 °C
